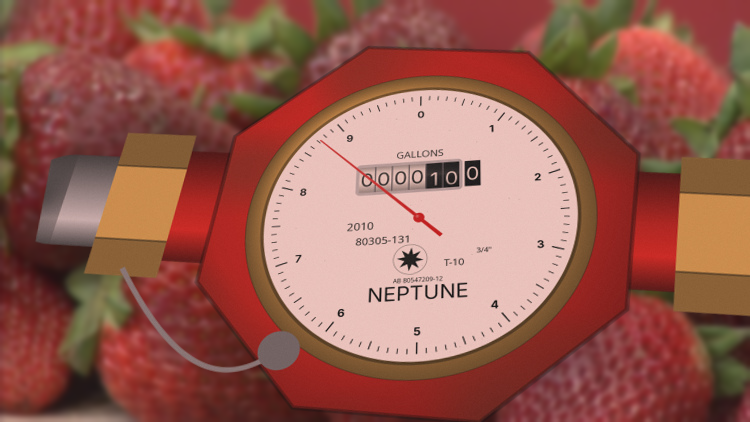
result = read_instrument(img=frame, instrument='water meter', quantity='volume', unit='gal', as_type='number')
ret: 98.7 gal
